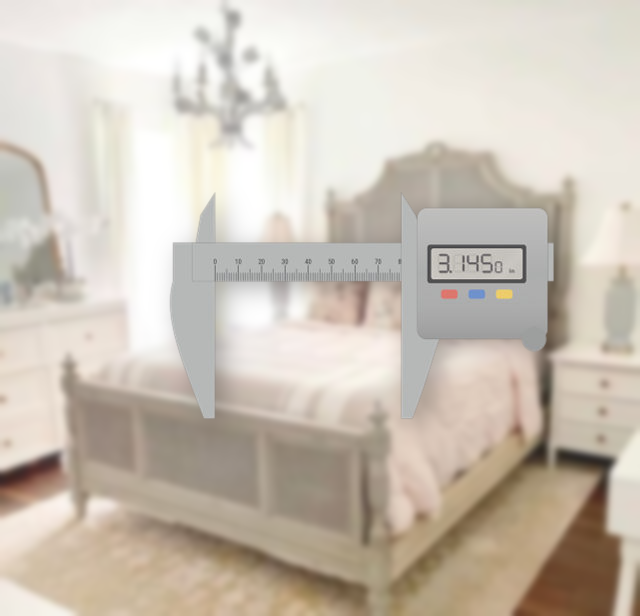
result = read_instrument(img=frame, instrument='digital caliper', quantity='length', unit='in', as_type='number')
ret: 3.1450 in
